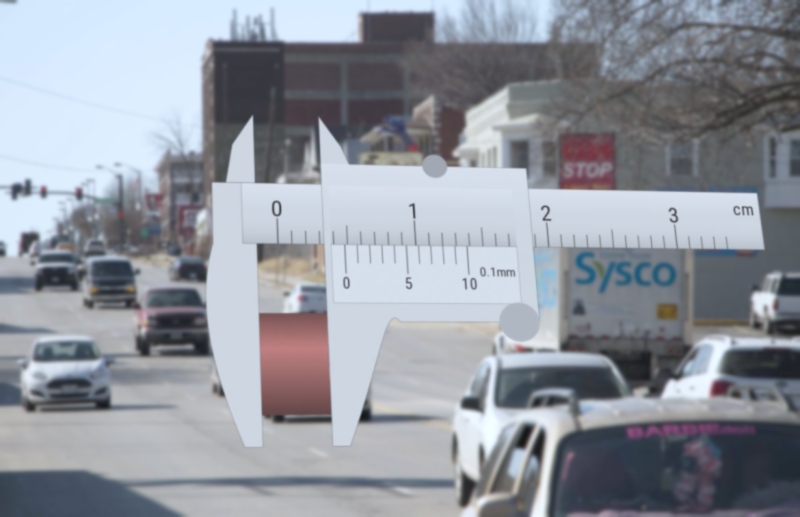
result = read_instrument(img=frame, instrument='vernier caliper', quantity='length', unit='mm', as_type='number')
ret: 4.8 mm
